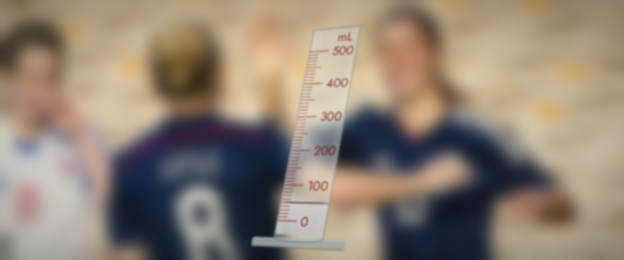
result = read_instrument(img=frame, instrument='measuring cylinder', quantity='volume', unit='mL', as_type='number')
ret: 50 mL
